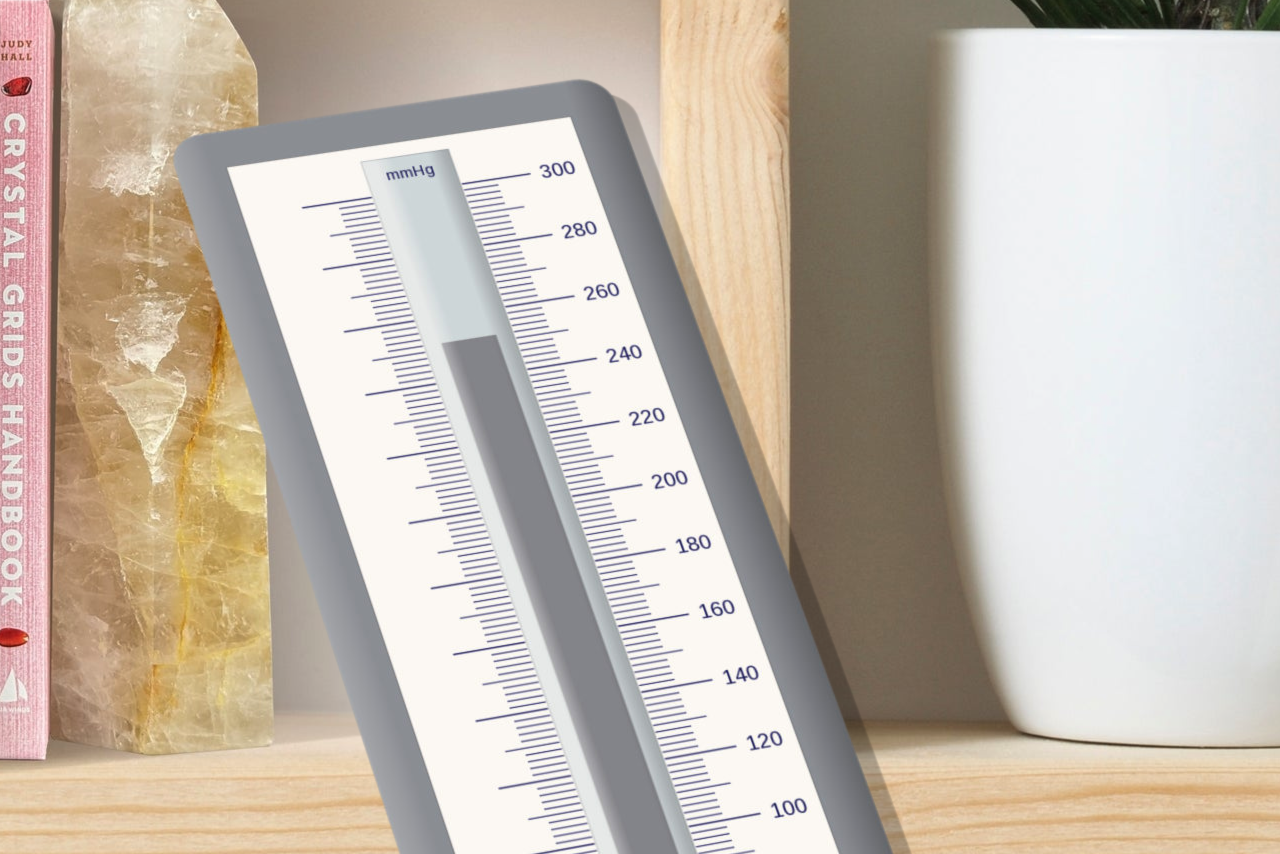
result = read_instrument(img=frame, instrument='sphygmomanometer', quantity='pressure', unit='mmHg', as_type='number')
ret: 252 mmHg
